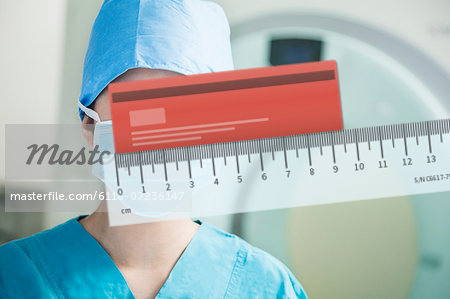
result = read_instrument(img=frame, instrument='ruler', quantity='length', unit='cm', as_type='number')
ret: 9.5 cm
